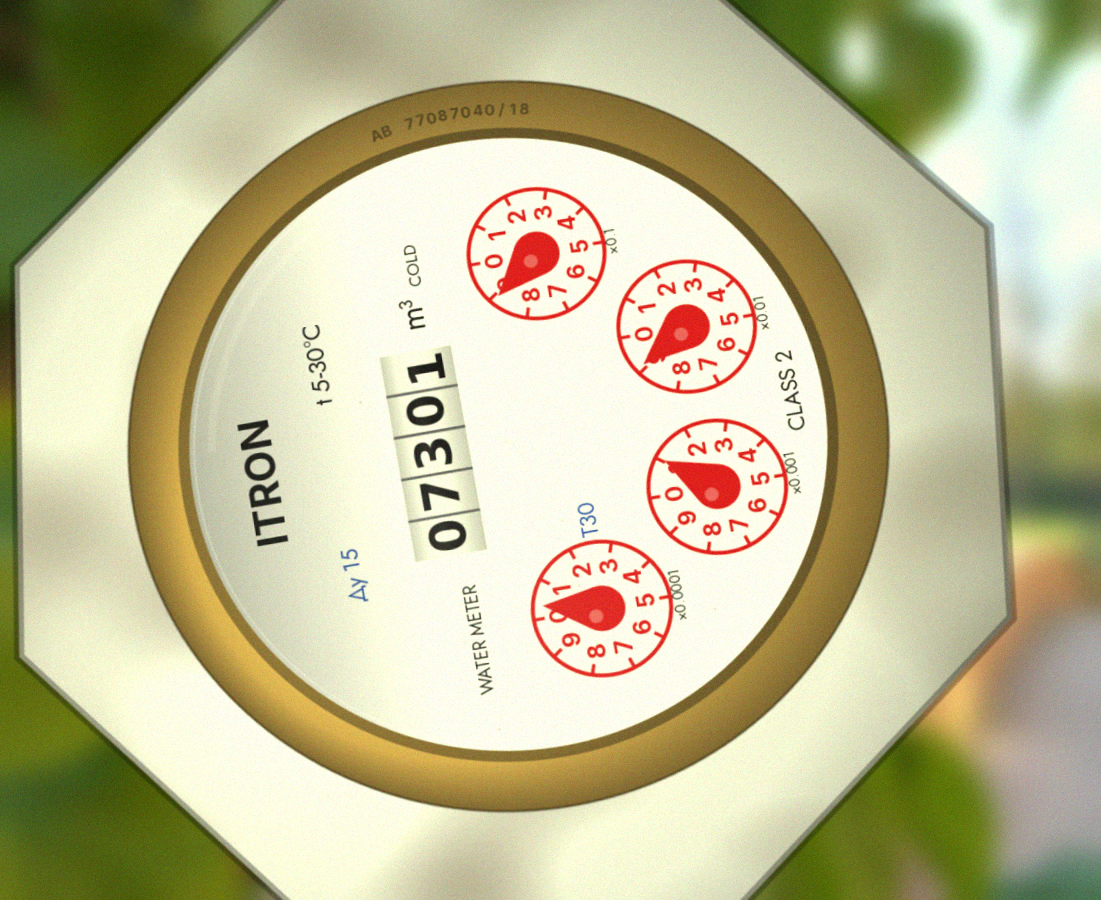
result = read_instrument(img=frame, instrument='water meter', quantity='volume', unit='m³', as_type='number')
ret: 7300.8910 m³
